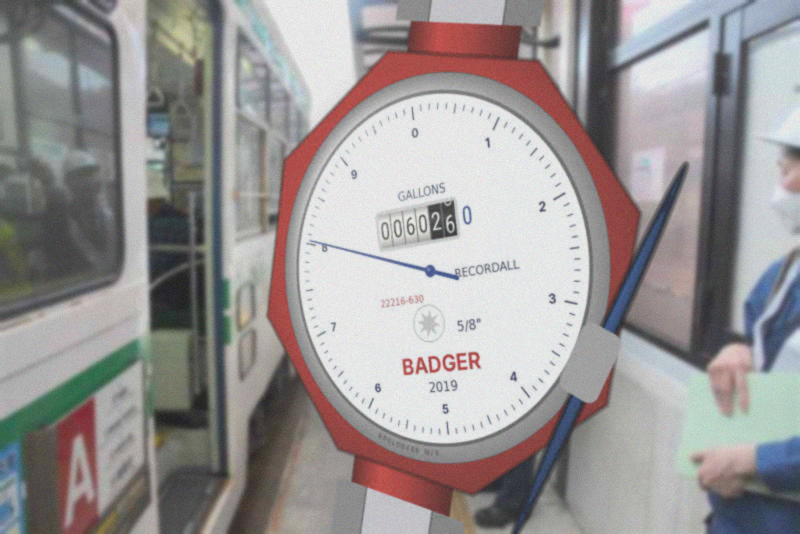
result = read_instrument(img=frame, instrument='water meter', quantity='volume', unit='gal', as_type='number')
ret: 60258.0 gal
